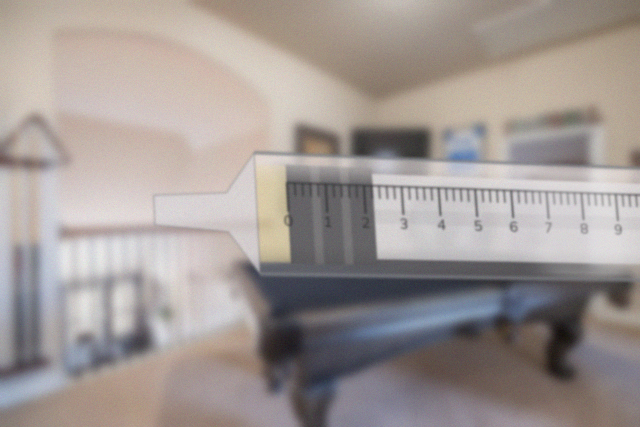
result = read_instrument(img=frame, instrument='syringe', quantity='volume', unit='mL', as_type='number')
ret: 0 mL
